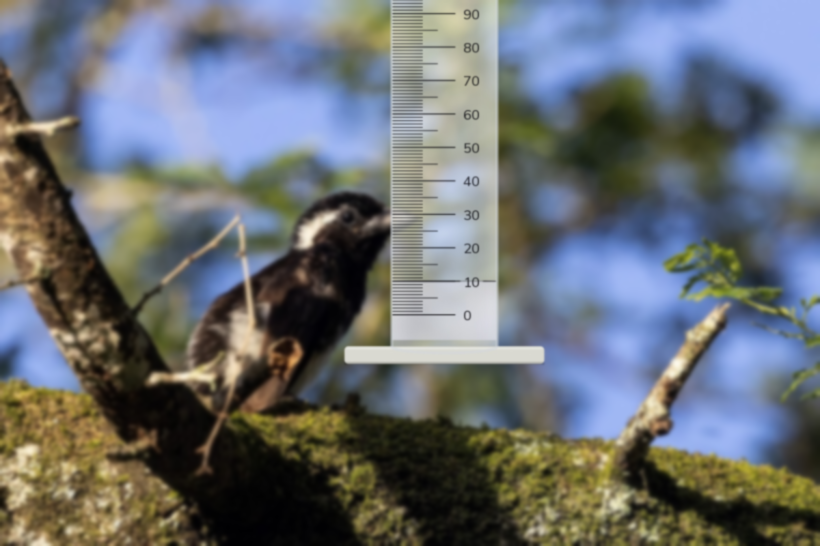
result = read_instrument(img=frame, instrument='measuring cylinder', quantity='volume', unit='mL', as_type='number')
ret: 10 mL
